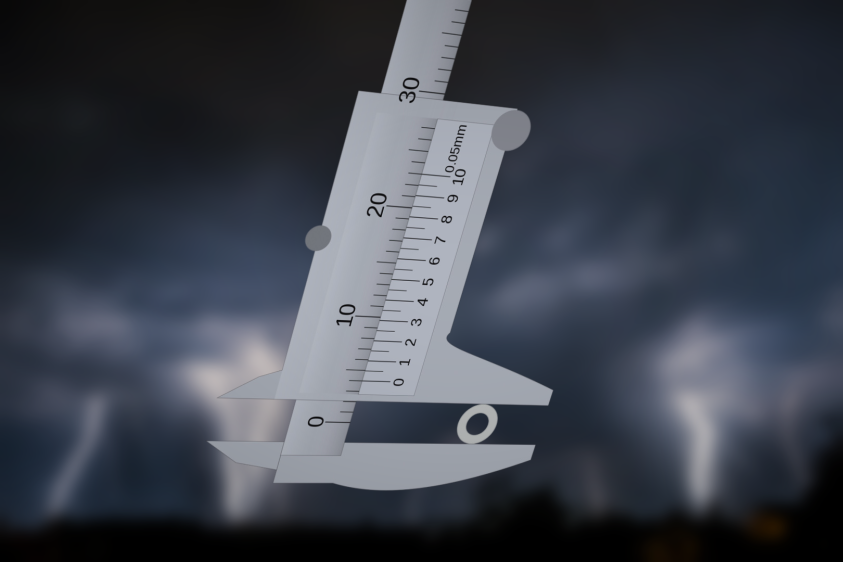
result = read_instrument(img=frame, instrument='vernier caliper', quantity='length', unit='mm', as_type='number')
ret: 4.0 mm
